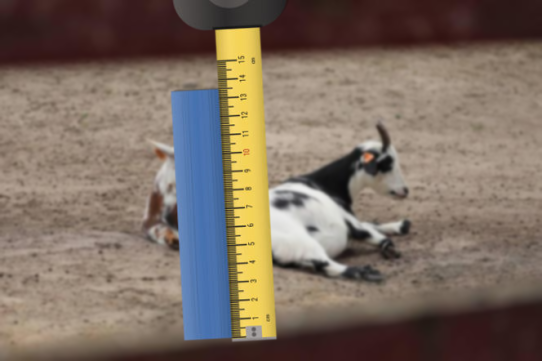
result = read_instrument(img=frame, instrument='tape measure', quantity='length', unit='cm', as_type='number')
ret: 13.5 cm
